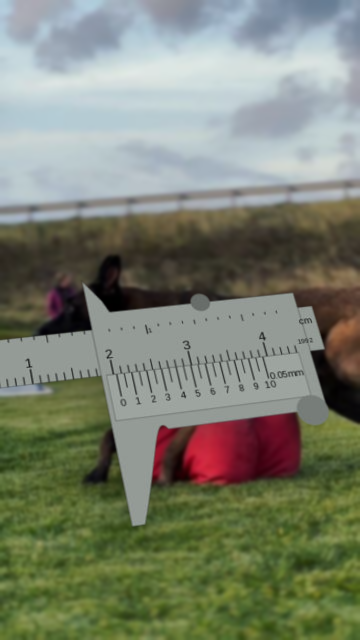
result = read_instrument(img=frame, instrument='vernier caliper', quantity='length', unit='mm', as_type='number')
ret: 20.4 mm
